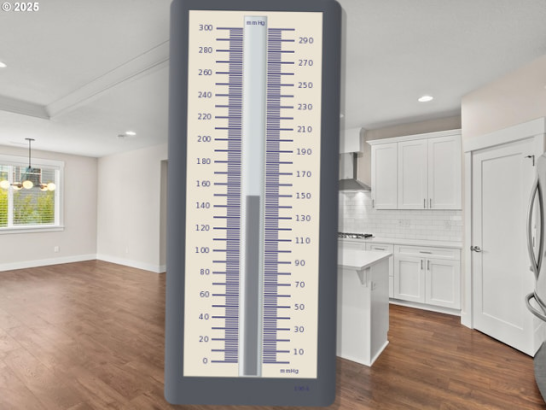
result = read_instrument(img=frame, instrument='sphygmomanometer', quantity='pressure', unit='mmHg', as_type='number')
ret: 150 mmHg
